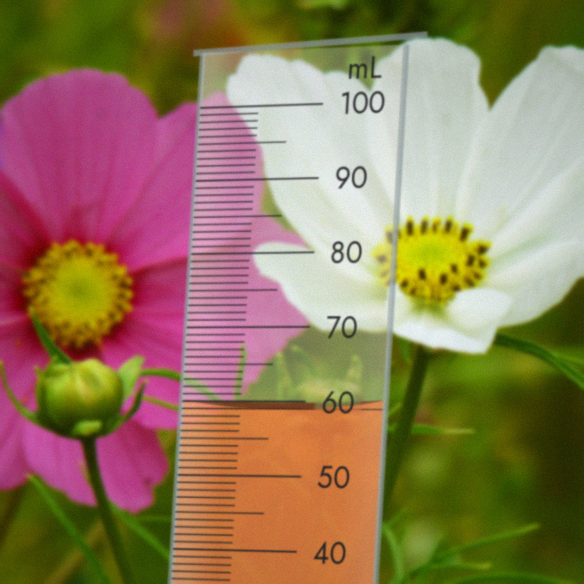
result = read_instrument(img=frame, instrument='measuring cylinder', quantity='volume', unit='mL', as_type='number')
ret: 59 mL
